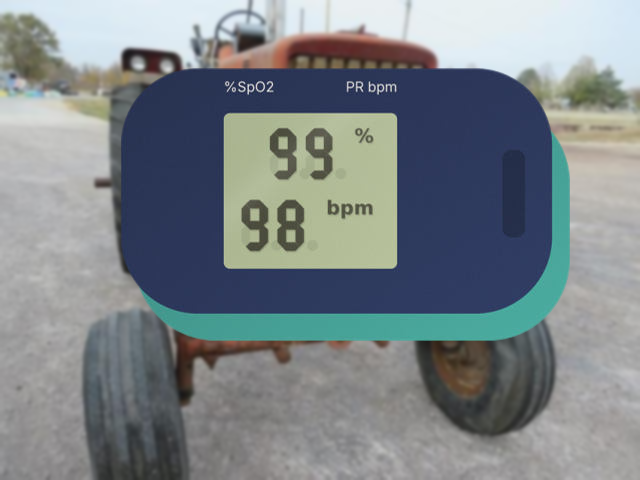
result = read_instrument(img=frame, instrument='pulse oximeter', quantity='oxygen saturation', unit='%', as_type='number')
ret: 99 %
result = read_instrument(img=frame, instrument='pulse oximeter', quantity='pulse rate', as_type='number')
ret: 98 bpm
